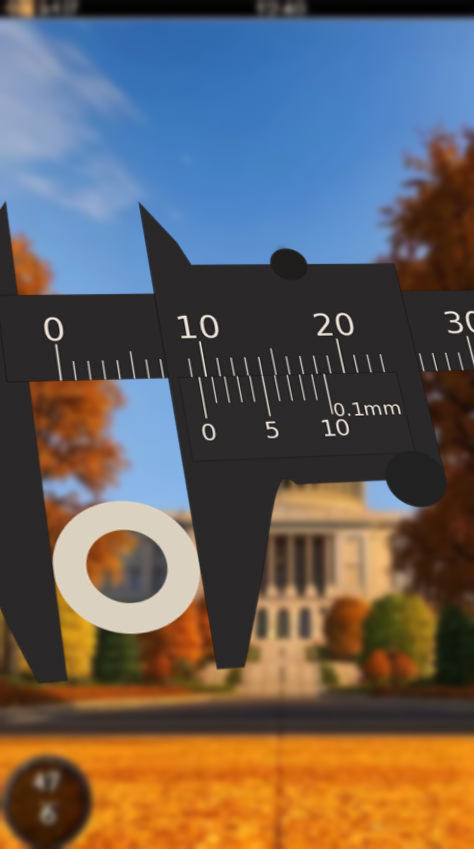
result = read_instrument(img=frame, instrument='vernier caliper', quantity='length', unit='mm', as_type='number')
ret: 9.5 mm
